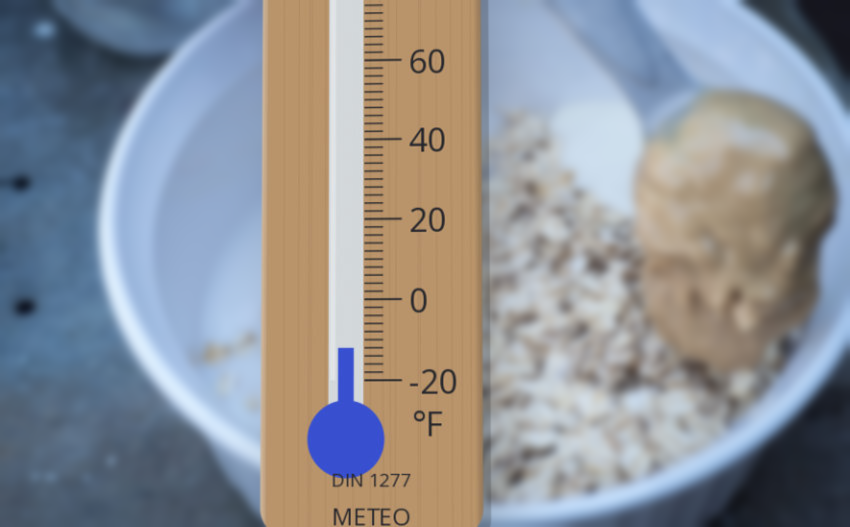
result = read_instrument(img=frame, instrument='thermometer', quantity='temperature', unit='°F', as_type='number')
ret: -12 °F
